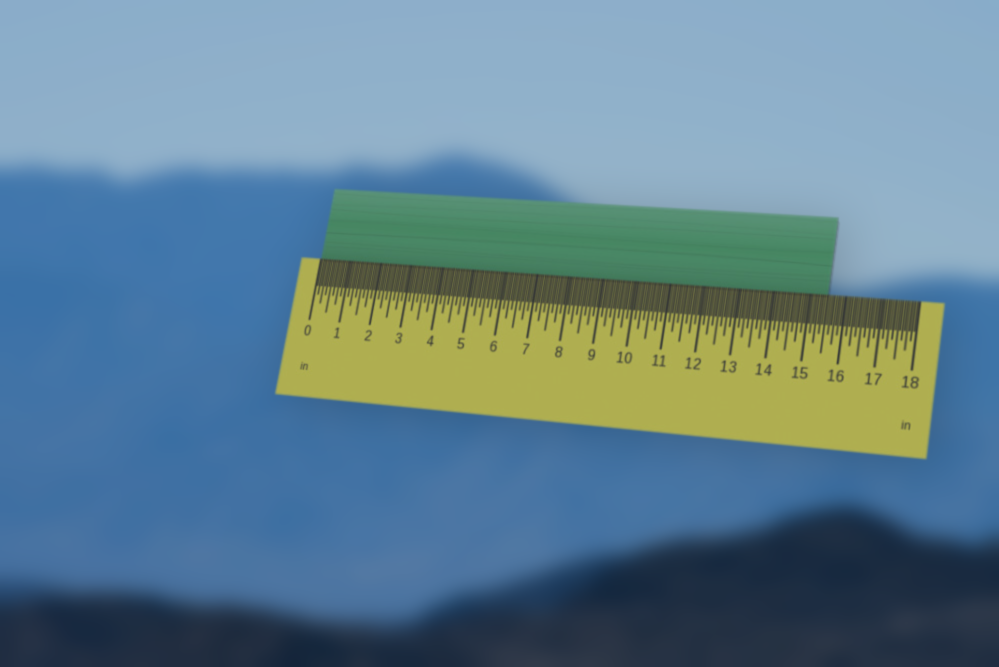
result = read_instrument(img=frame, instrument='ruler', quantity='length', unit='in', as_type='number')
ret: 15.5 in
